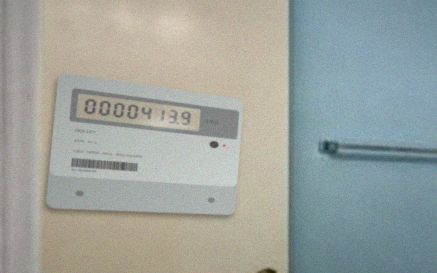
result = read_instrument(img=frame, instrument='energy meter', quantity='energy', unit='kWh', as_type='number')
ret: 413.9 kWh
